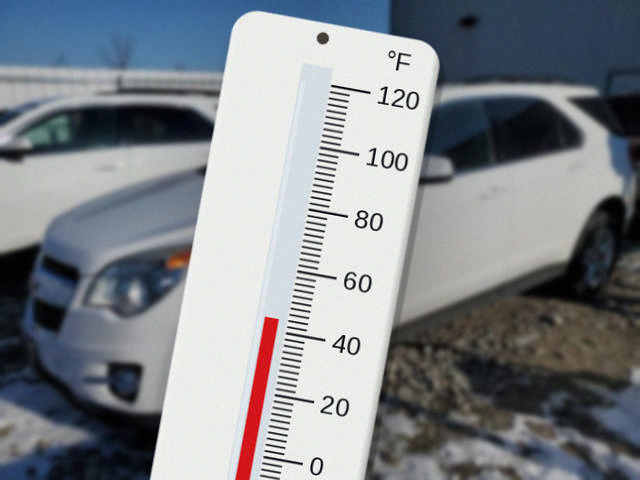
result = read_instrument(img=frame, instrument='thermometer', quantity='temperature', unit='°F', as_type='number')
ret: 44 °F
